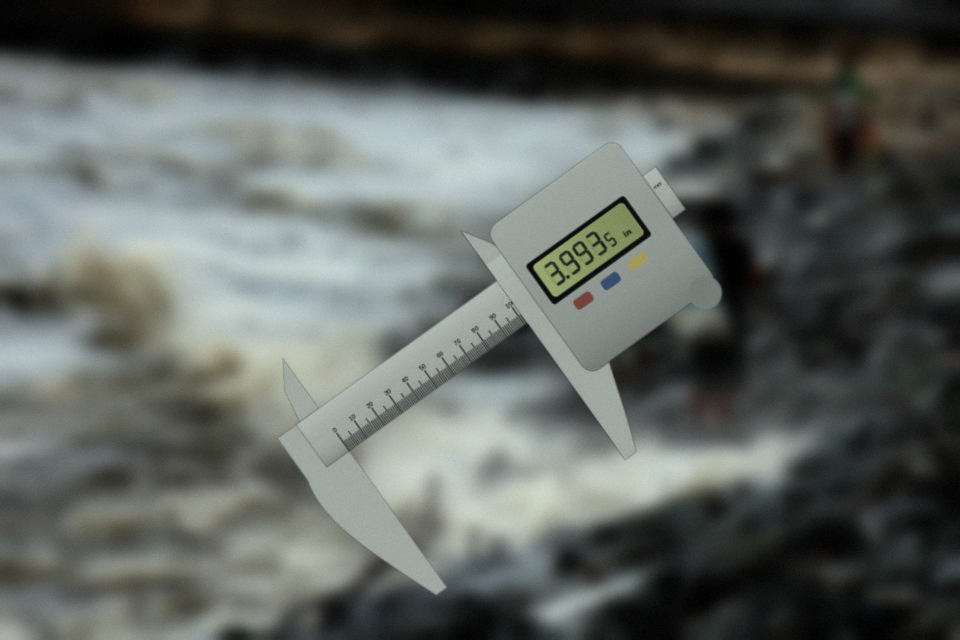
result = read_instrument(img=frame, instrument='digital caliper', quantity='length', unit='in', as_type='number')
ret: 3.9935 in
